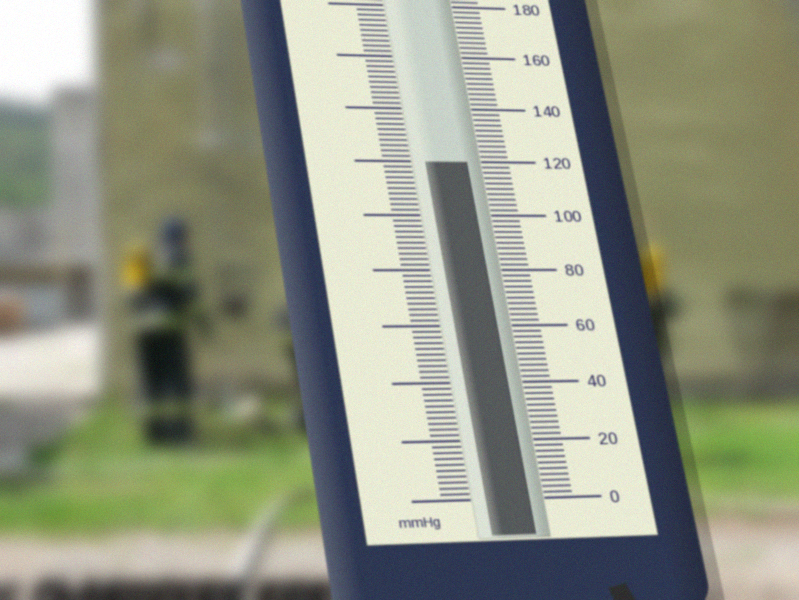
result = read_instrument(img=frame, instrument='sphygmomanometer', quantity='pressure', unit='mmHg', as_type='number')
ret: 120 mmHg
